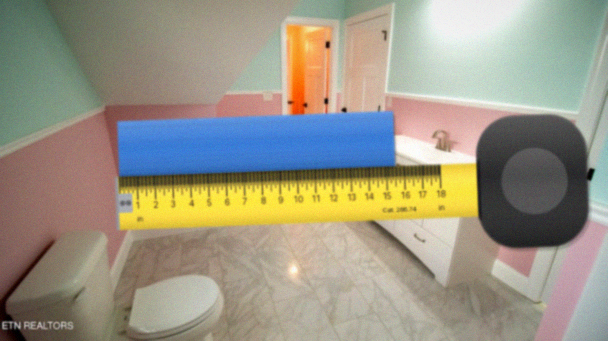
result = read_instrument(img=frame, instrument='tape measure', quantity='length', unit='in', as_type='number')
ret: 15.5 in
